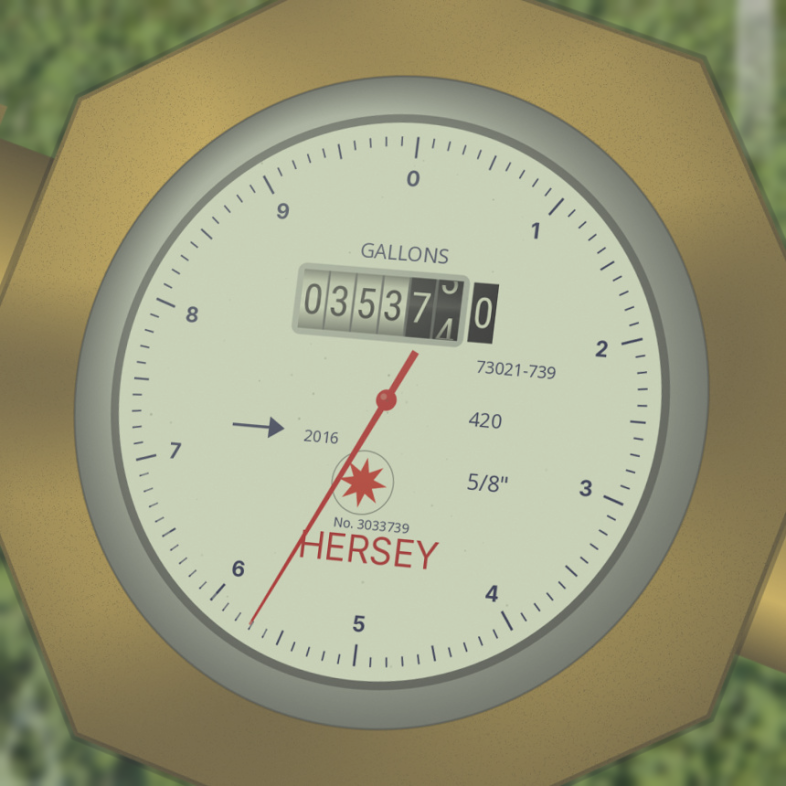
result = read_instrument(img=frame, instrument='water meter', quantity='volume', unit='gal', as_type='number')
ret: 353735.7 gal
